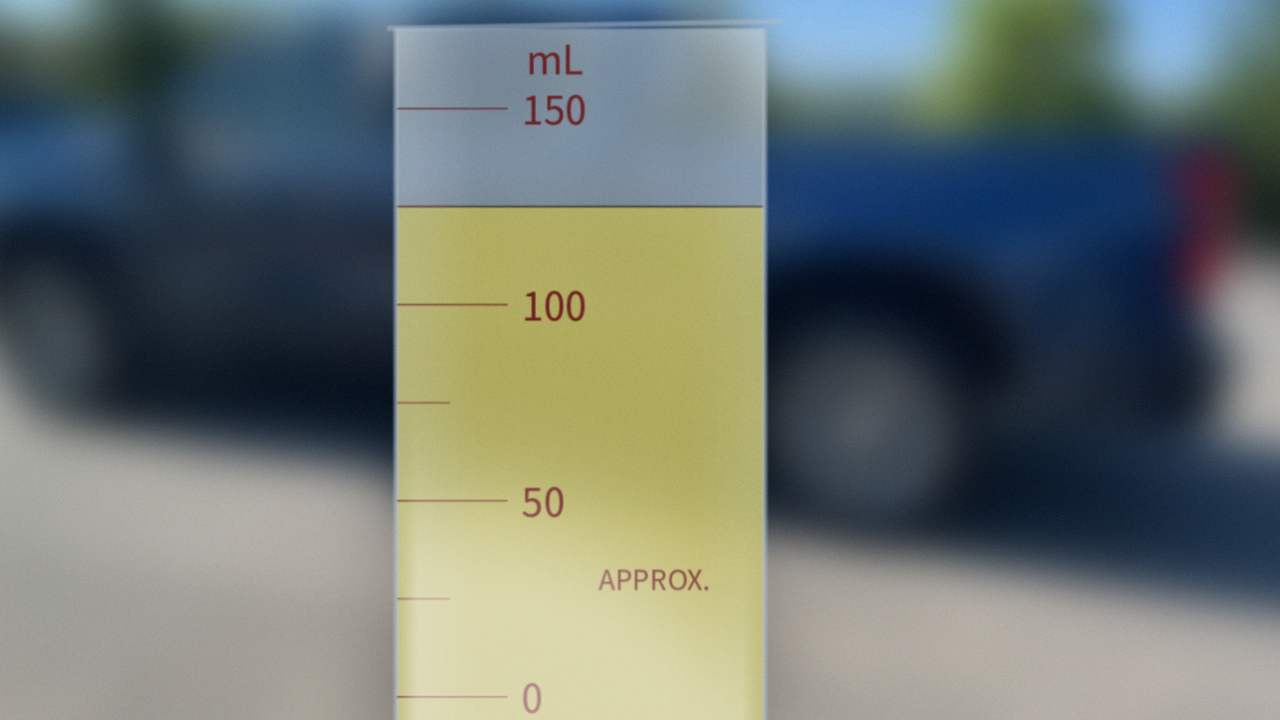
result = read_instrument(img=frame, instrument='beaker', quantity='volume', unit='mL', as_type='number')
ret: 125 mL
